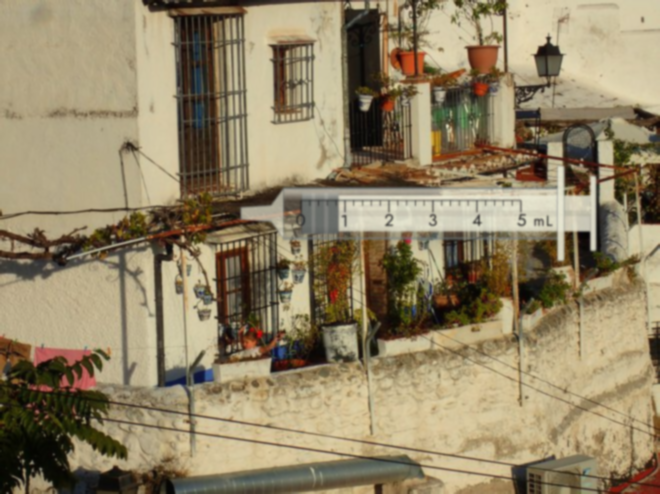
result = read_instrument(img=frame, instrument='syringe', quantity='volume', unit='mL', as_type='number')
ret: 0 mL
